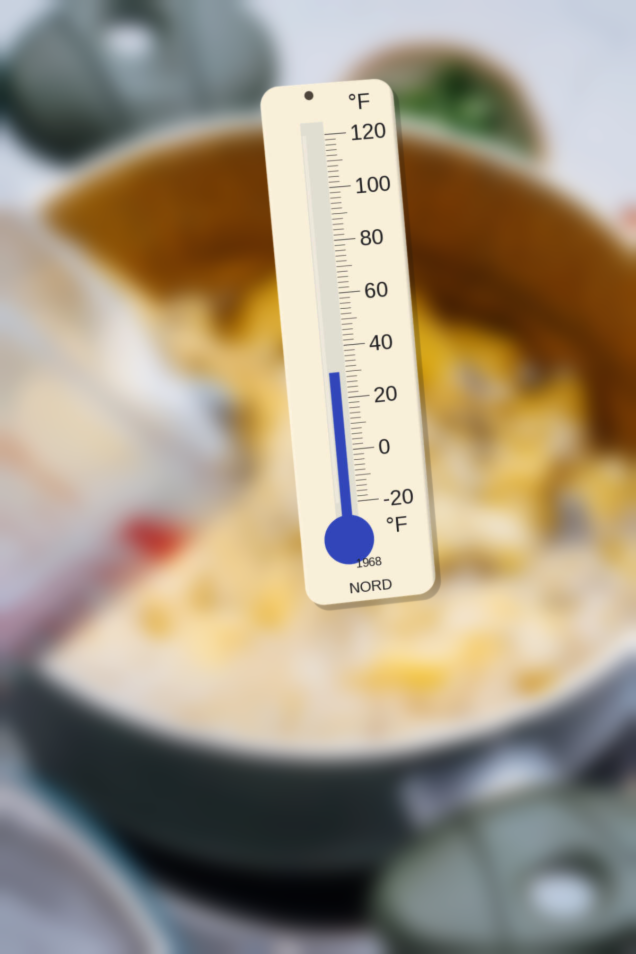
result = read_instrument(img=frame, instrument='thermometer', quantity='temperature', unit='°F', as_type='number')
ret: 30 °F
